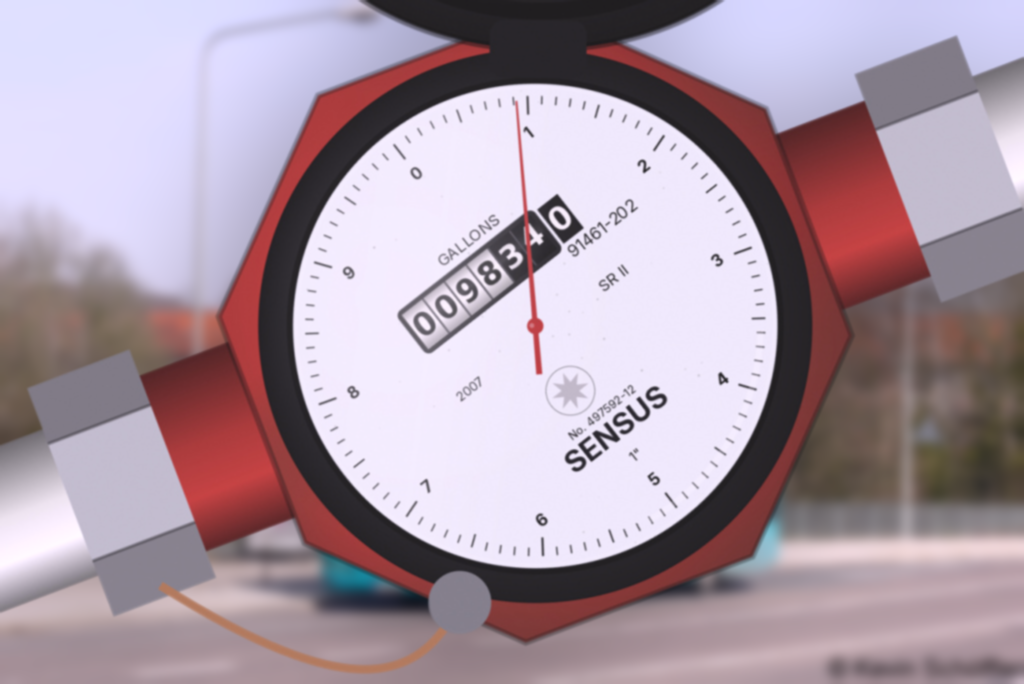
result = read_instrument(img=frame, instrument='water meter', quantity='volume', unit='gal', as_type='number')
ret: 98340.9 gal
